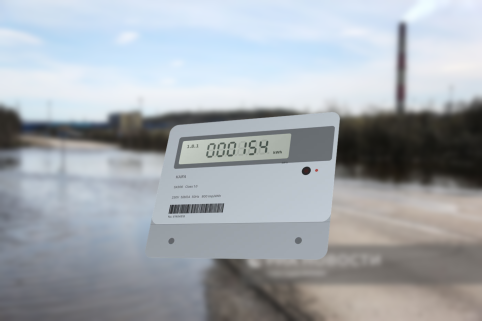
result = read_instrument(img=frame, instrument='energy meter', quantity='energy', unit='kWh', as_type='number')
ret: 154 kWh
